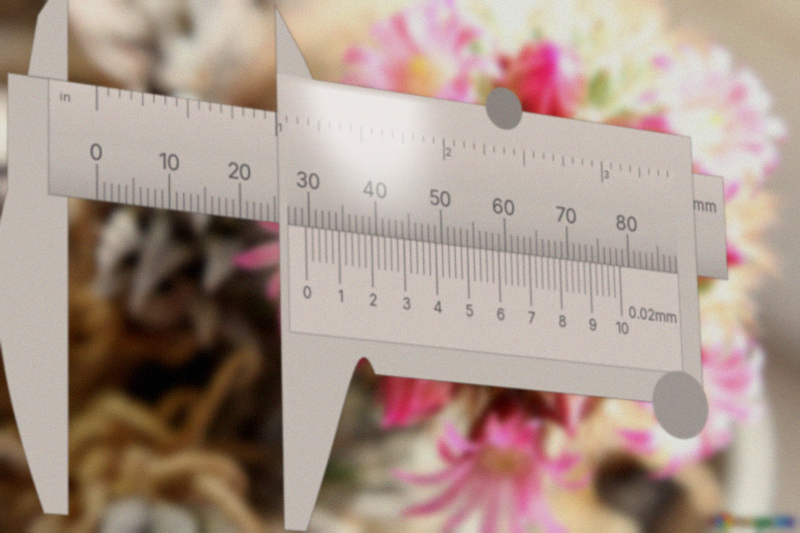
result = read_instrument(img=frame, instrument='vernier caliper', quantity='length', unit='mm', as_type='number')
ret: 29.5 mm
